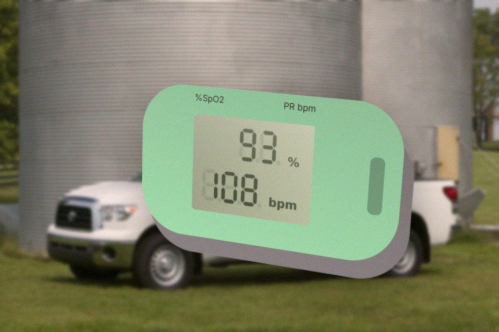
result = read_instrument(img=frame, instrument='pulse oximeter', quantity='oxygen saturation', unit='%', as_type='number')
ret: 93 %
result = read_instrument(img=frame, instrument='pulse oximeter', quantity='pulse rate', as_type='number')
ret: 108 bpm
